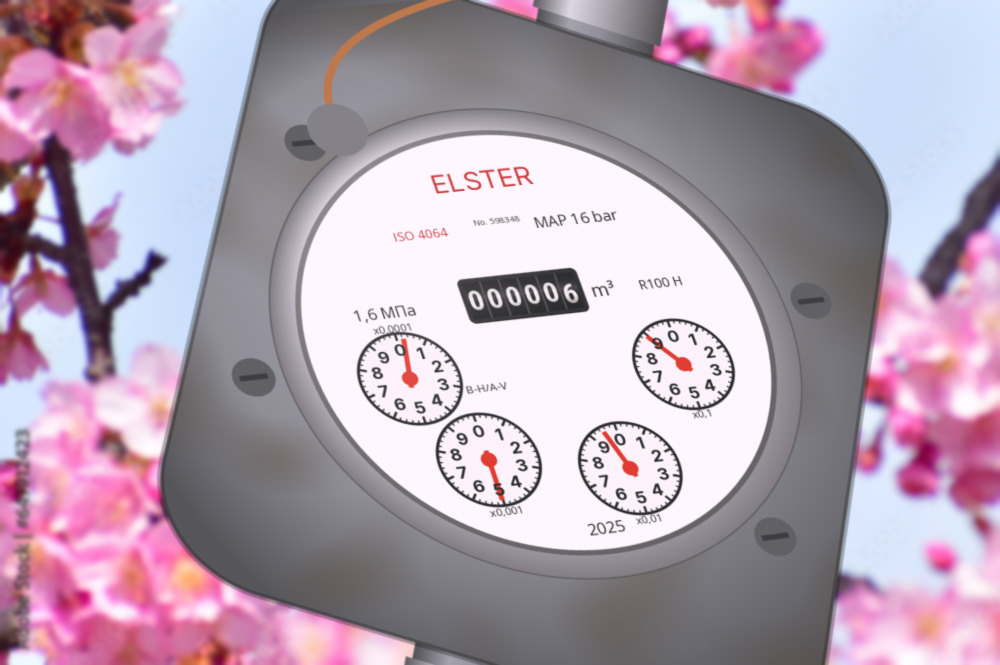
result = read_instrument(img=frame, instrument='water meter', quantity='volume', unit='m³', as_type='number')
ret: 5.8950 m³
